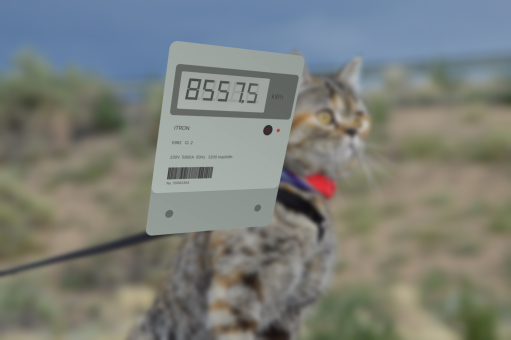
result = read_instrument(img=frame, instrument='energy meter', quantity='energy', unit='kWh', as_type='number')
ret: 8557.5 kWh
